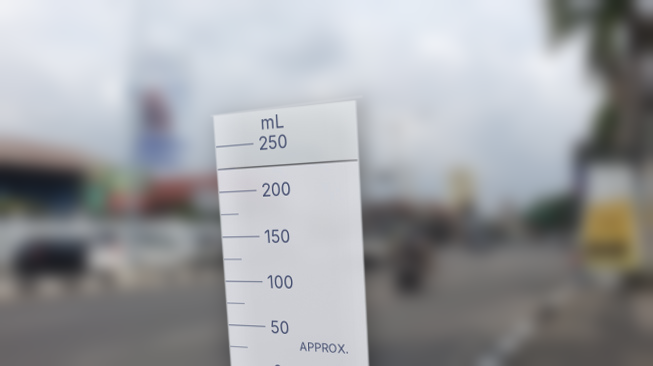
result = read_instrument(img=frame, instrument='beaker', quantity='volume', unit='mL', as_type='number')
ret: 225 mL
